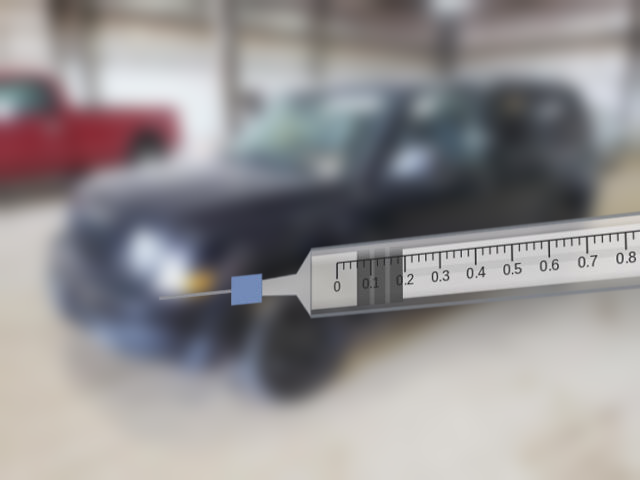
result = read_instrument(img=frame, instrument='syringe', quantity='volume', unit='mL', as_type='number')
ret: 0.06 mL
